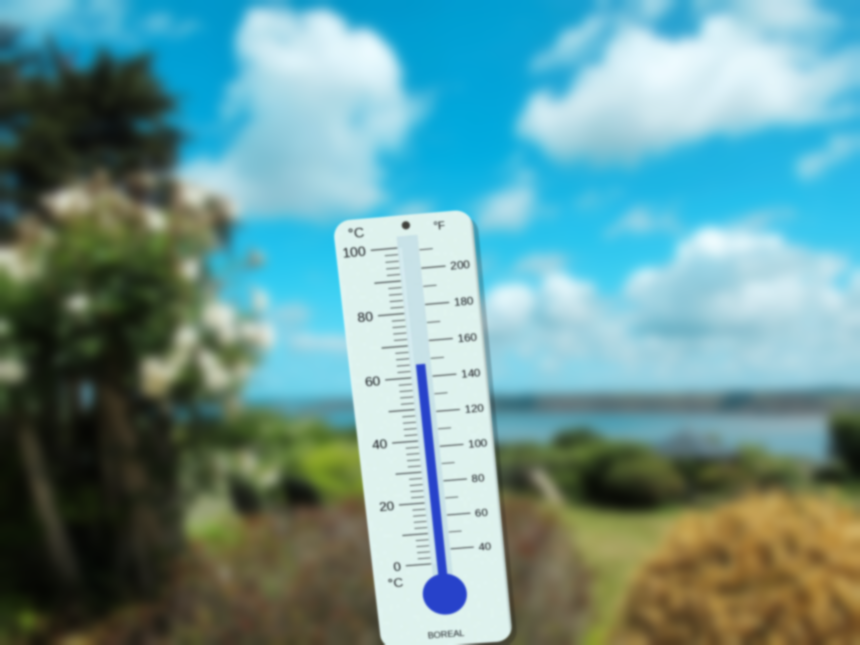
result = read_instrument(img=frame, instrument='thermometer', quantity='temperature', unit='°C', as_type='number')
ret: 64 °C
